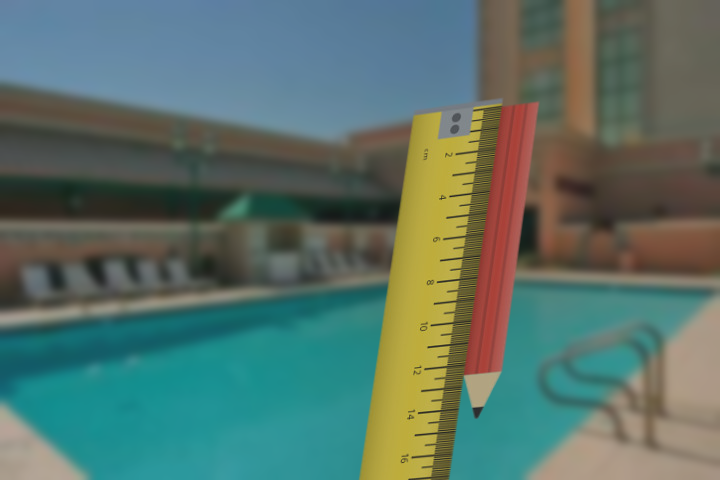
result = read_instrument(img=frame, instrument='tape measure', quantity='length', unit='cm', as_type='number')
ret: 14.5 cm
